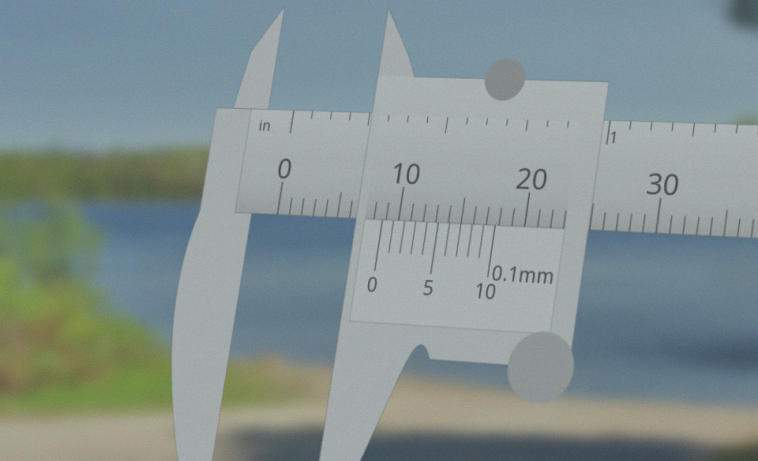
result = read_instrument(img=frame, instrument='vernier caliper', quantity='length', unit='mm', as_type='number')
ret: 8.7 mm
